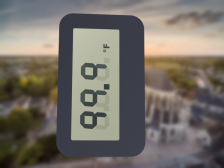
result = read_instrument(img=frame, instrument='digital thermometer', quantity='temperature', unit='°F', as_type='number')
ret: 99.9 °F
